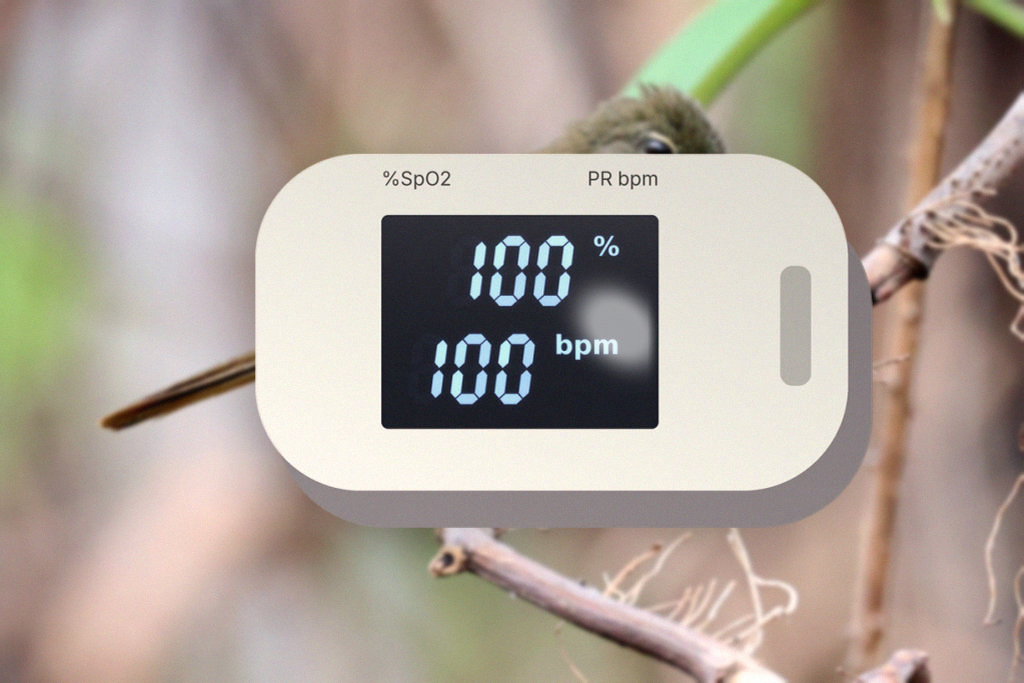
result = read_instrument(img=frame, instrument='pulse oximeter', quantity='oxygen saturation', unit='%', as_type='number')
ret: 100 %
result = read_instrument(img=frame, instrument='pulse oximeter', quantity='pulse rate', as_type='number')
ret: 100 bpm
